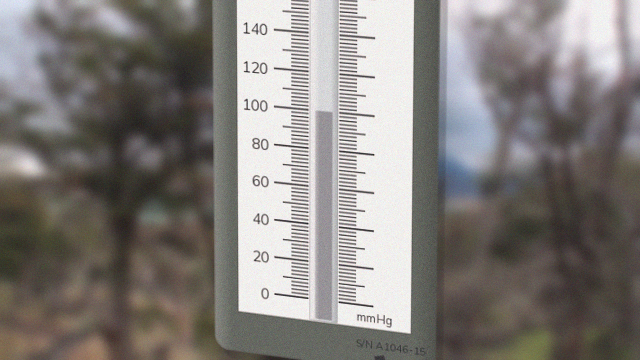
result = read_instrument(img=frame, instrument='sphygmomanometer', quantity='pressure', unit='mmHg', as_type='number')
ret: 100 mmHg
